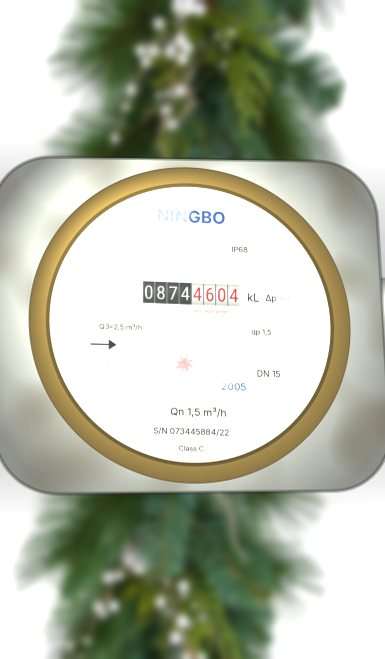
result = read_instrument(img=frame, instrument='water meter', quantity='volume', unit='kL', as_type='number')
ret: 874.4604 kL
